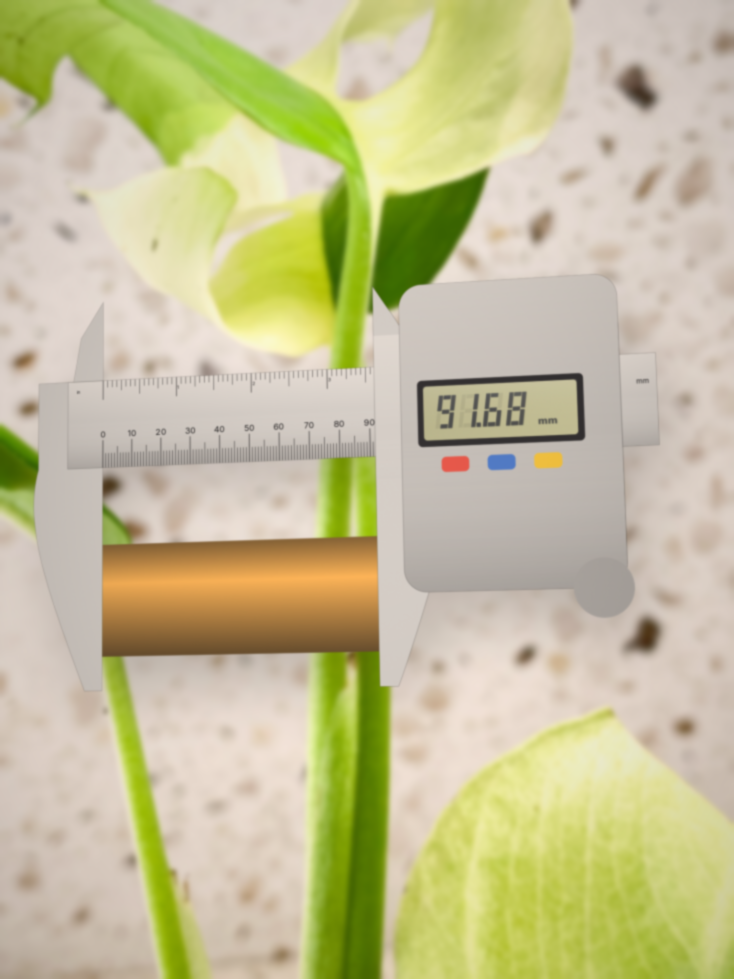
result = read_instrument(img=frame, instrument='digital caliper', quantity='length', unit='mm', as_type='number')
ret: 91.68 mm
